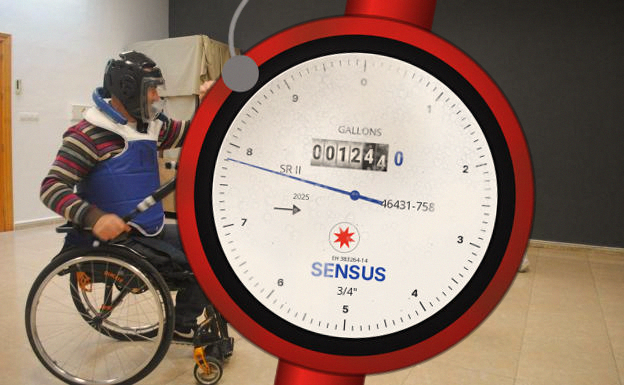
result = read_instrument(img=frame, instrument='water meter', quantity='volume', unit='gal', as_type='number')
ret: 12437.8 gal
